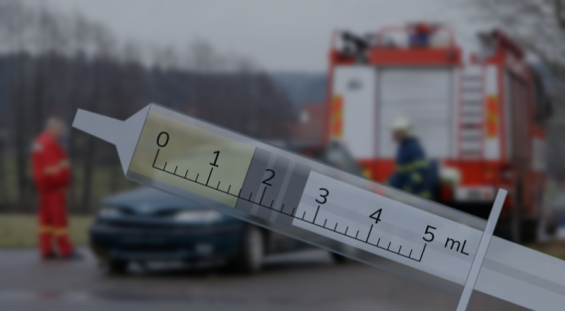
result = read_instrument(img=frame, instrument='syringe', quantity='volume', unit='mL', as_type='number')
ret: 1.6 mL
